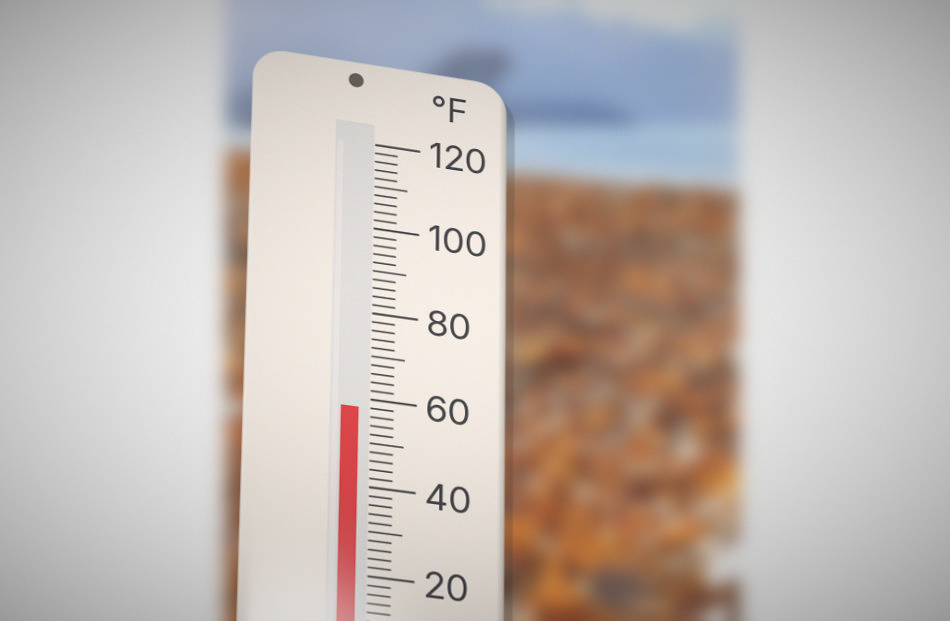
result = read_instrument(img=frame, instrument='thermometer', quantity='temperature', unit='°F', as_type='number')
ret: 58 °F
